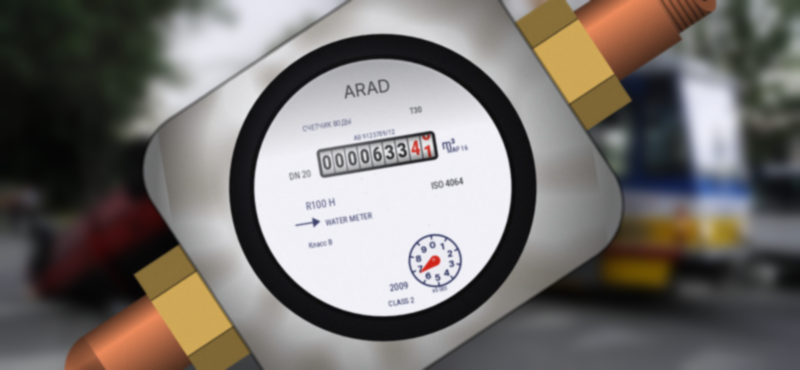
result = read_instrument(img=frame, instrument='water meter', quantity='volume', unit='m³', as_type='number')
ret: 633.406 m³
